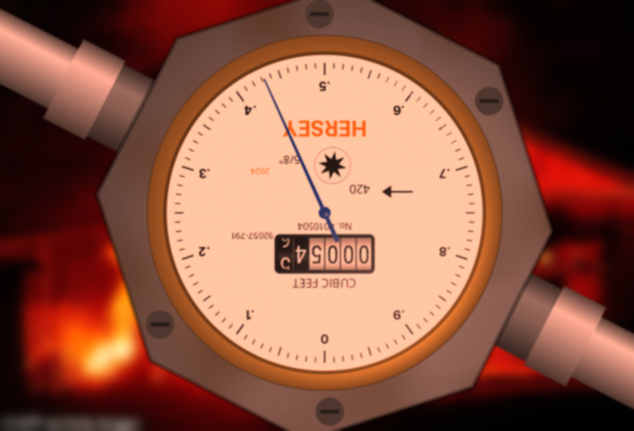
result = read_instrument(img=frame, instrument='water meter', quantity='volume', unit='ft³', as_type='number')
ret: 545.43 ft³
